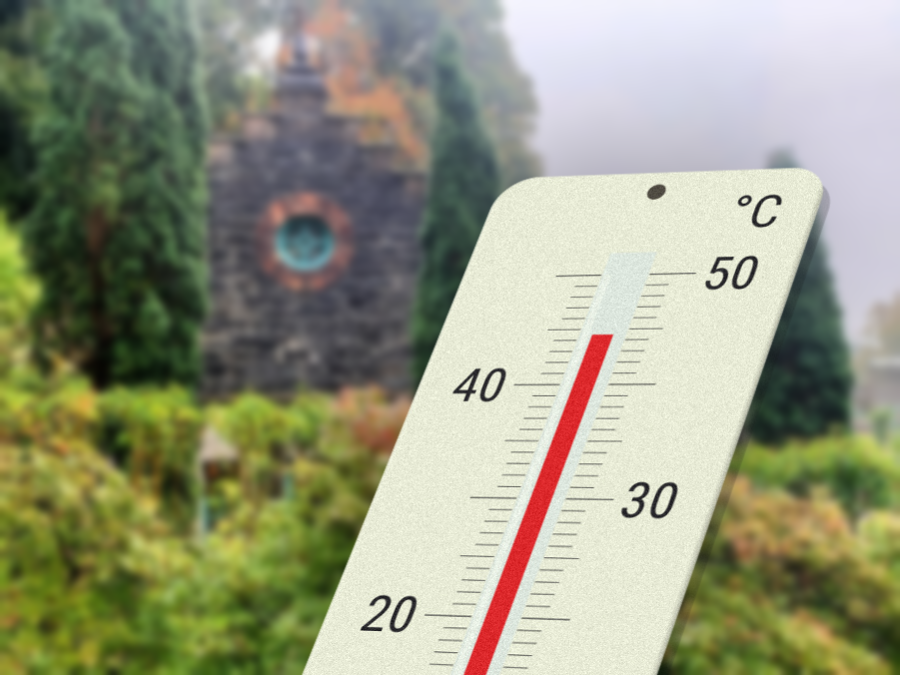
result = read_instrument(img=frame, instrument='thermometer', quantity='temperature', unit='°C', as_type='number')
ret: 44.5 °C
